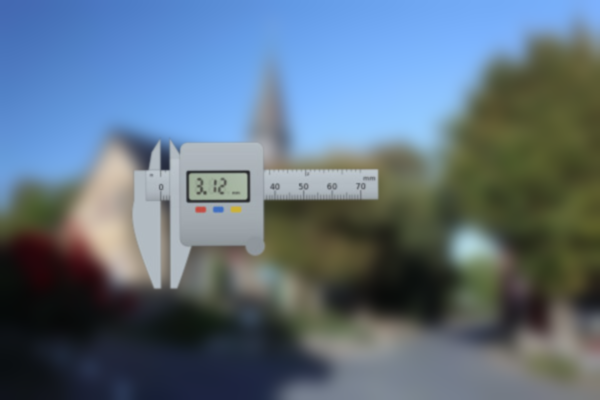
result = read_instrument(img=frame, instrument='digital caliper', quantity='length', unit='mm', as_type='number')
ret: 3.12 mm
